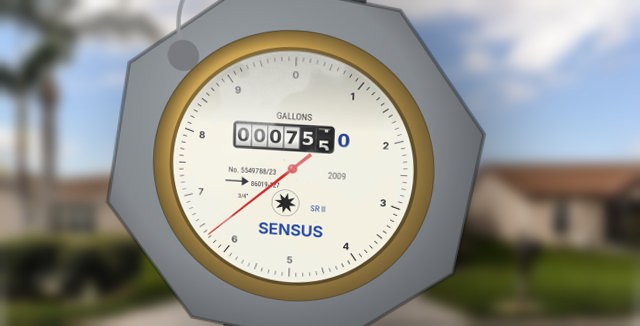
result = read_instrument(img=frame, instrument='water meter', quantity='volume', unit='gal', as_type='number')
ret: 7546.3 gal
